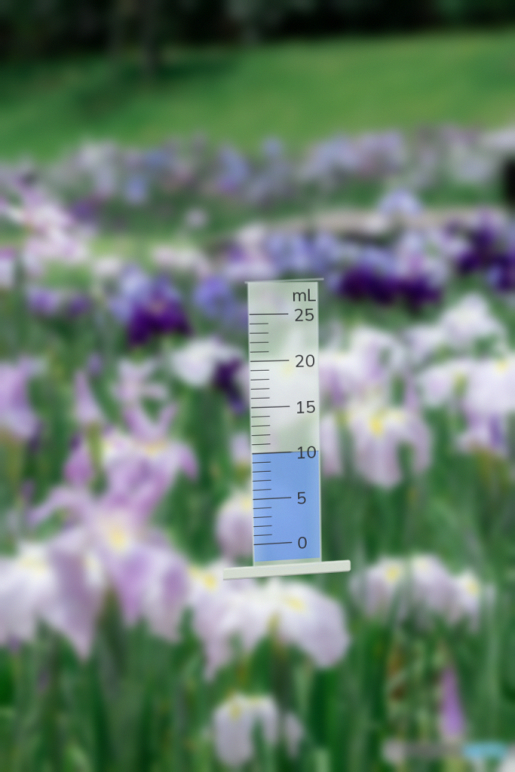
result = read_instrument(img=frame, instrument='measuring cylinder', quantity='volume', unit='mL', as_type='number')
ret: 10 mL
